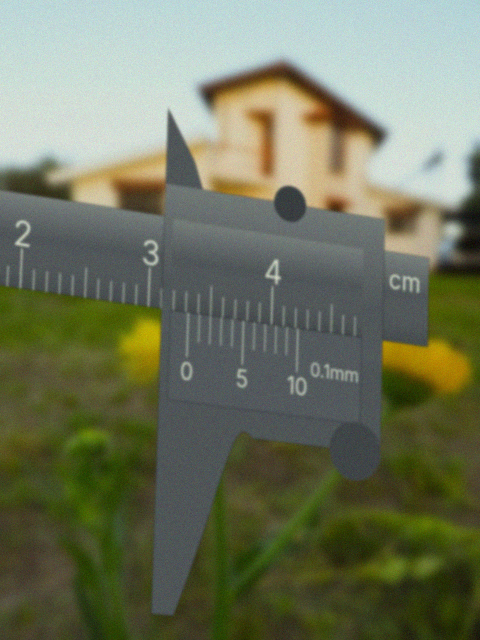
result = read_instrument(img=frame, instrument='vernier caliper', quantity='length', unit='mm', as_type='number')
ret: 33.2 mm
